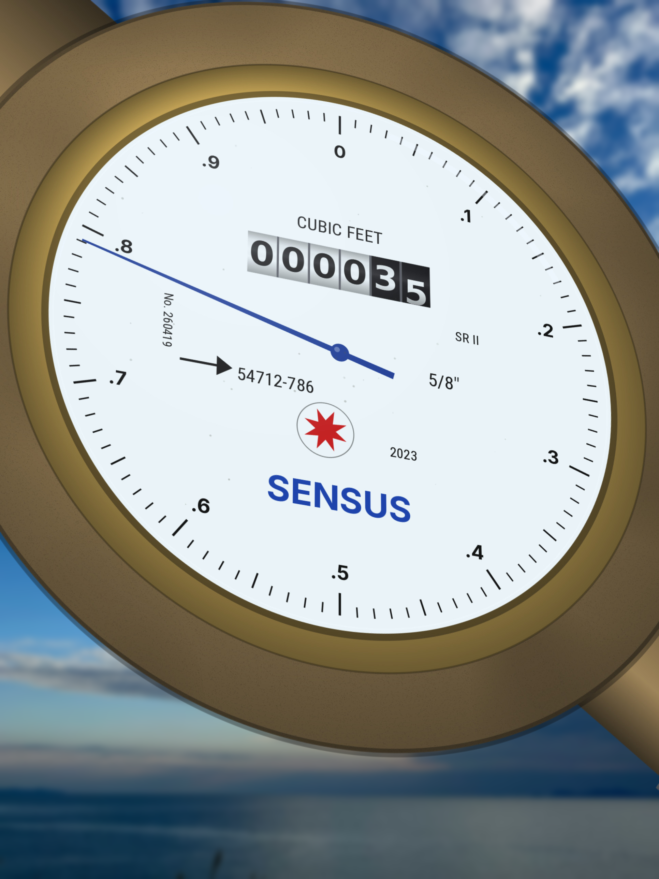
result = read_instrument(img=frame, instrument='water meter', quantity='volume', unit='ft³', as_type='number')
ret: 34.79 ft³
